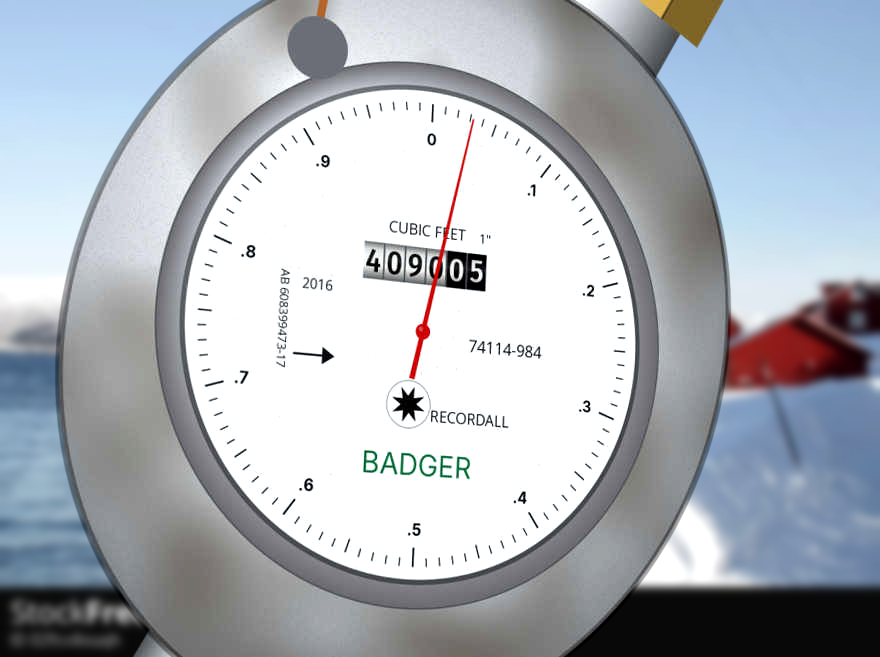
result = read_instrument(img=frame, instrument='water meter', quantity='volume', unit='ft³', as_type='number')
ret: 409005.03 ft³
